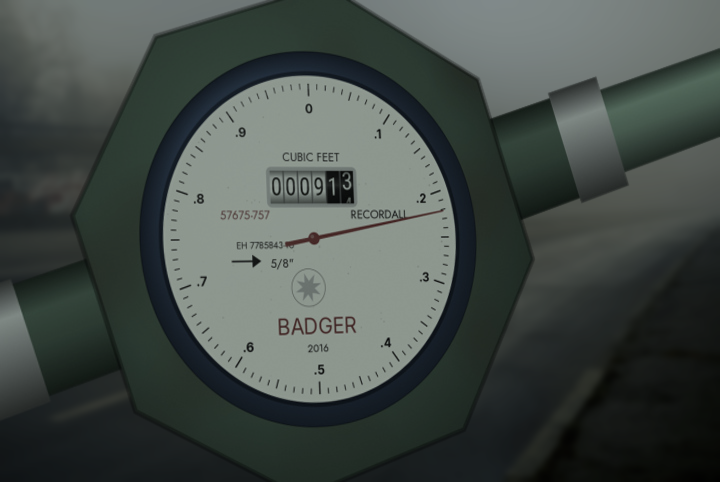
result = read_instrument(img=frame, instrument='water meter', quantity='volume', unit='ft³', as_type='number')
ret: 913.22 ft³
